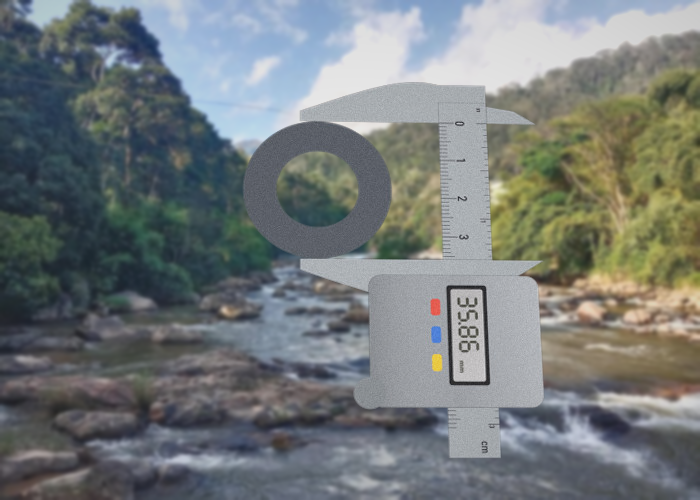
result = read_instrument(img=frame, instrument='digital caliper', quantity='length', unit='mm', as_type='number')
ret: 35.86 mm
